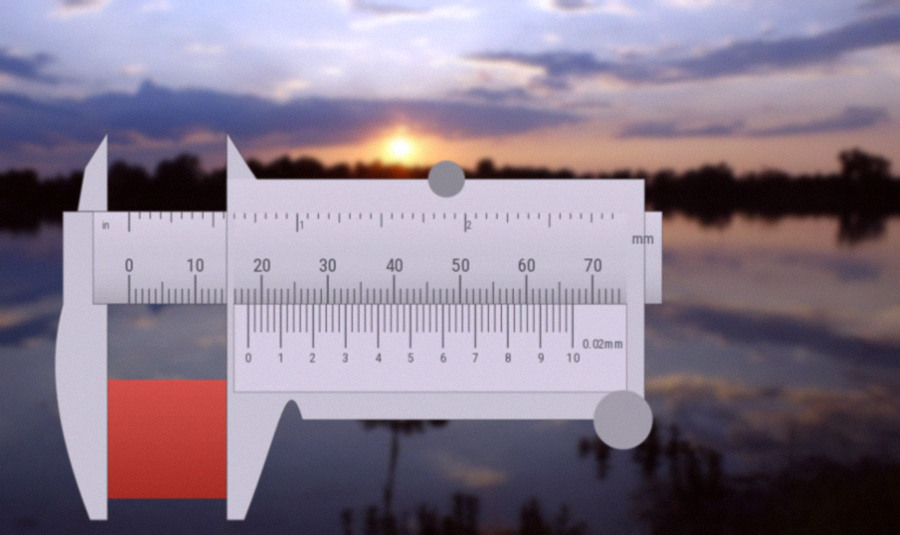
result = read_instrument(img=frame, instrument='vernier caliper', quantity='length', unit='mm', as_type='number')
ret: 18.0 mm
